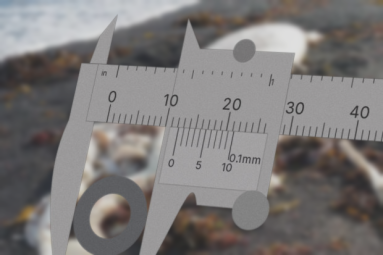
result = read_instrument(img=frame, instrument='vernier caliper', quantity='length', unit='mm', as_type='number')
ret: 12.2 mm
